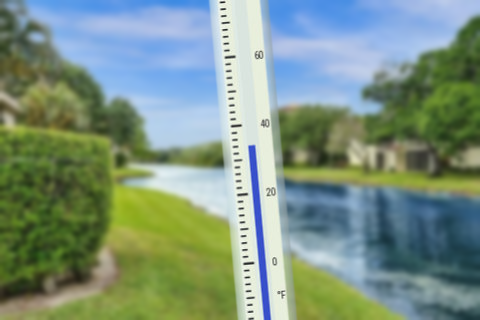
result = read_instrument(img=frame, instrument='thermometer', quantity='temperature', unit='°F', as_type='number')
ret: 34 °F
